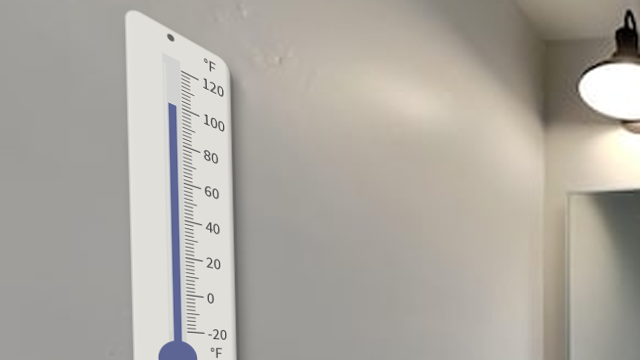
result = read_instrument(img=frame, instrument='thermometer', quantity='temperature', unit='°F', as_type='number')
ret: 100 °F
